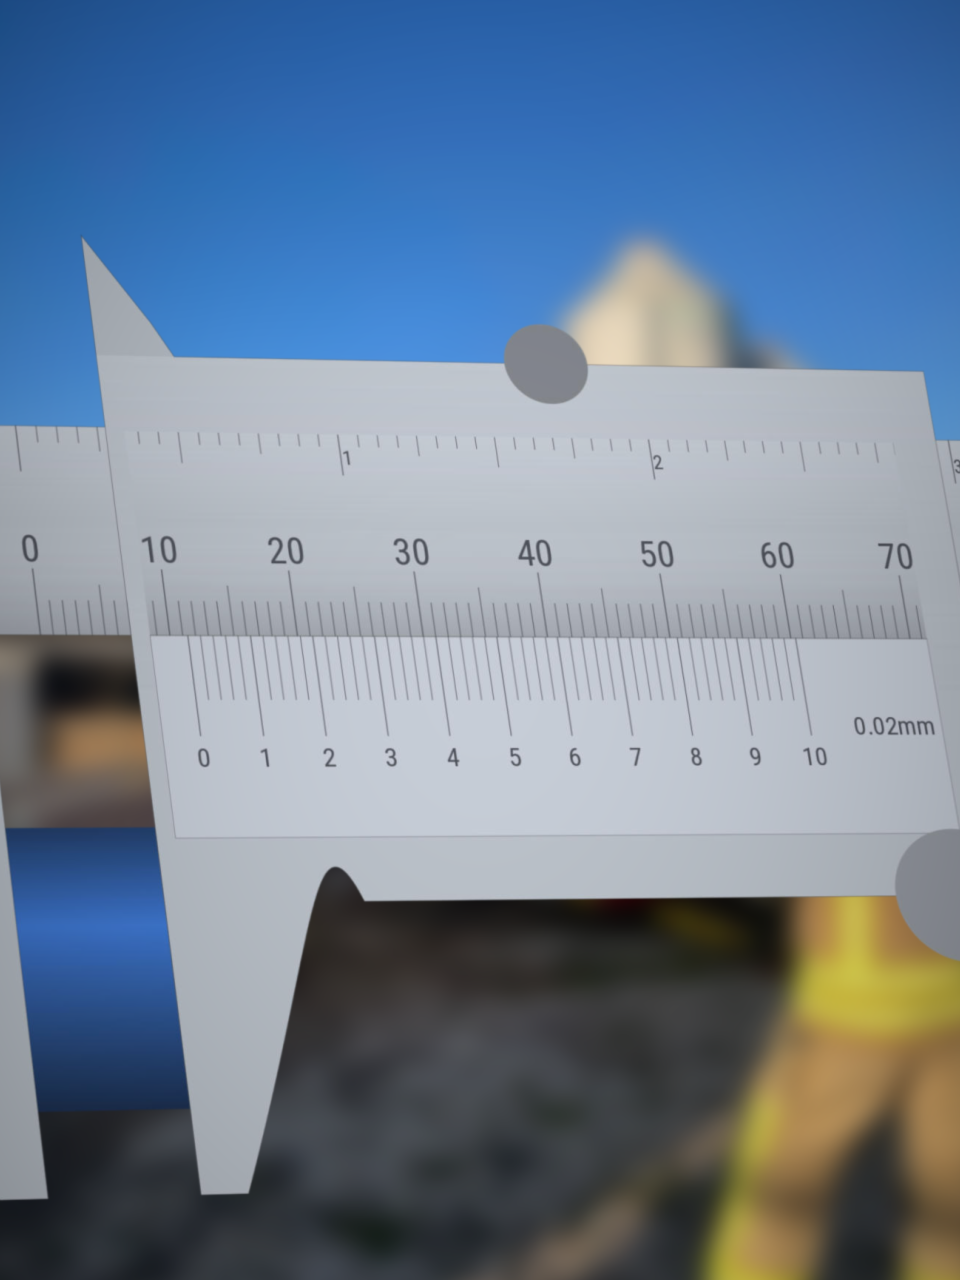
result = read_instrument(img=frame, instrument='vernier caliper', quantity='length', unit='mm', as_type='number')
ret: 11.4 mm
